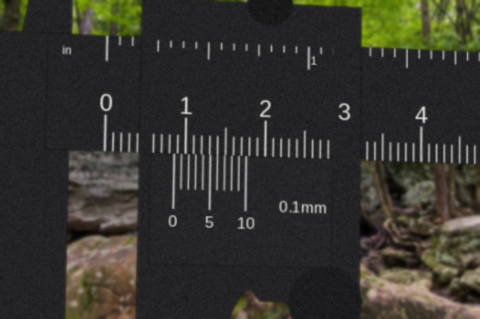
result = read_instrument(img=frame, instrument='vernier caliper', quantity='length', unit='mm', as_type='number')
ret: 8.6 mm
